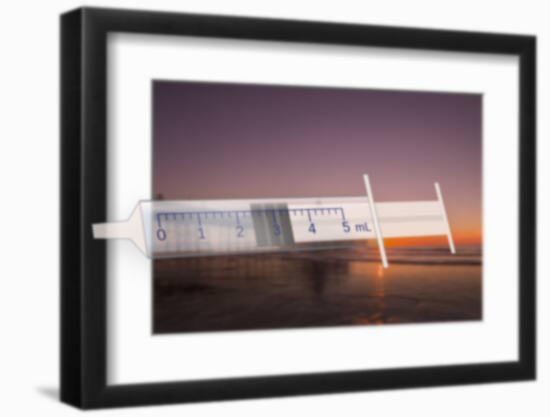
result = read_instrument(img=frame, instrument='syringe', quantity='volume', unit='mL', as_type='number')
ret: 2.4 mL
